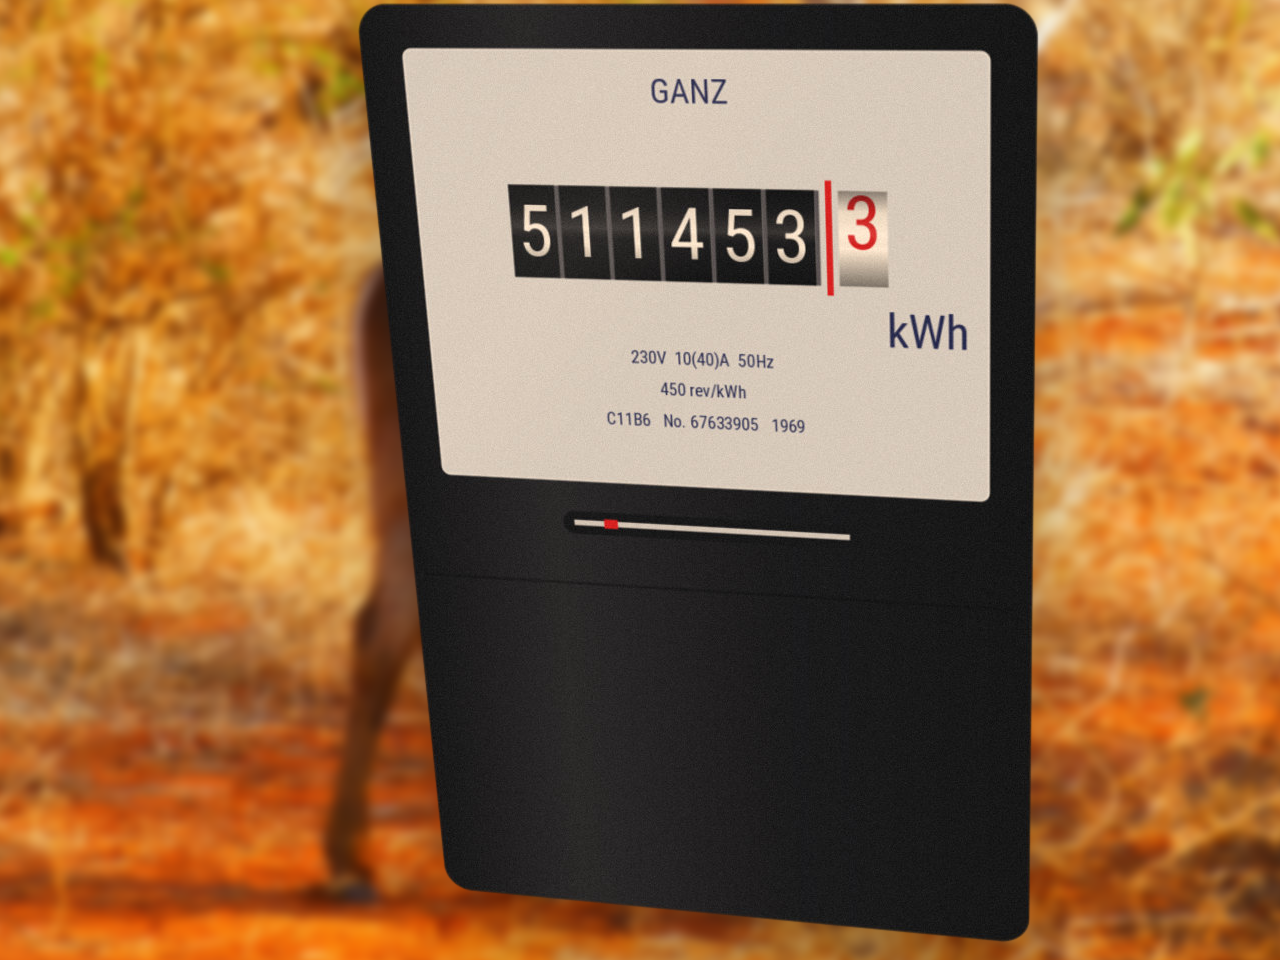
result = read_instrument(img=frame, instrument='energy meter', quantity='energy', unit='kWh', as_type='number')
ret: 511453.3 kWh
